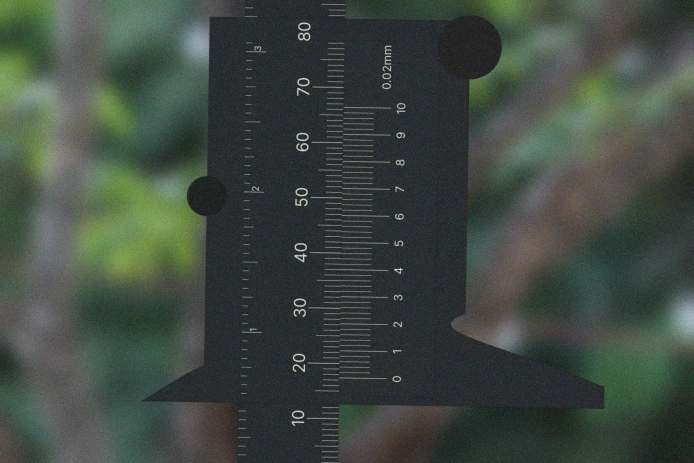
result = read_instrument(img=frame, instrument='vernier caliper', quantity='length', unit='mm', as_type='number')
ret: 17.4 mm
